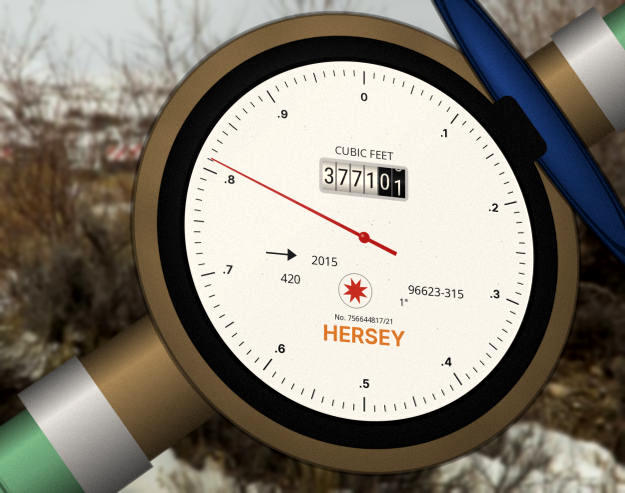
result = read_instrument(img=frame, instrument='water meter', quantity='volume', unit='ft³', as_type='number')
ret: 377100.81 ft³
